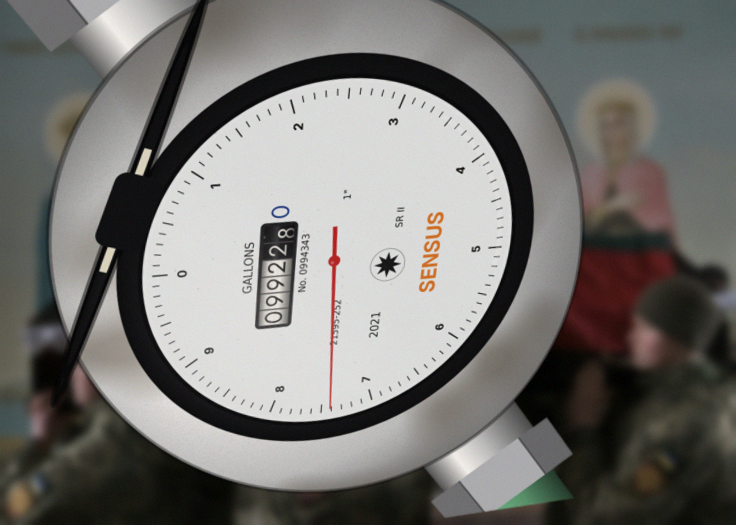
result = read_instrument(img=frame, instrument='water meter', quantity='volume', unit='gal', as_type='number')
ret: 992277.4 gal
